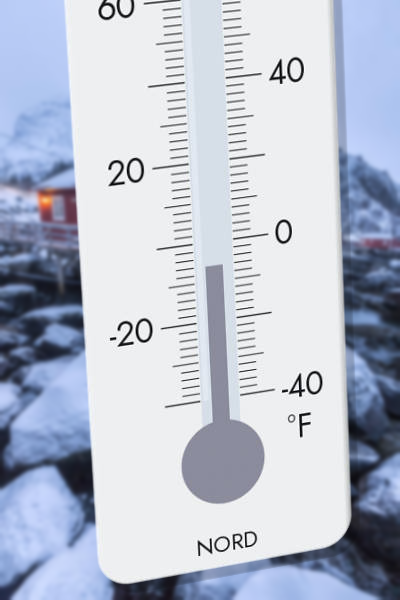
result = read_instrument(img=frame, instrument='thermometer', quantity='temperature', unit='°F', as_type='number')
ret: -6 °F
